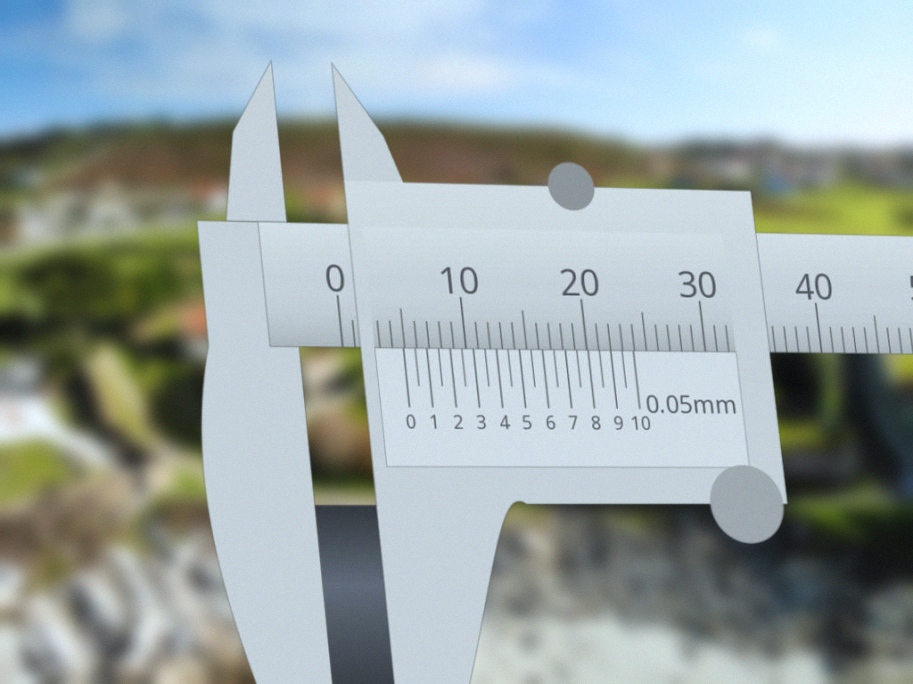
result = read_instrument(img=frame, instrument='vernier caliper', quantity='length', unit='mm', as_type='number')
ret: 4.9 mm
